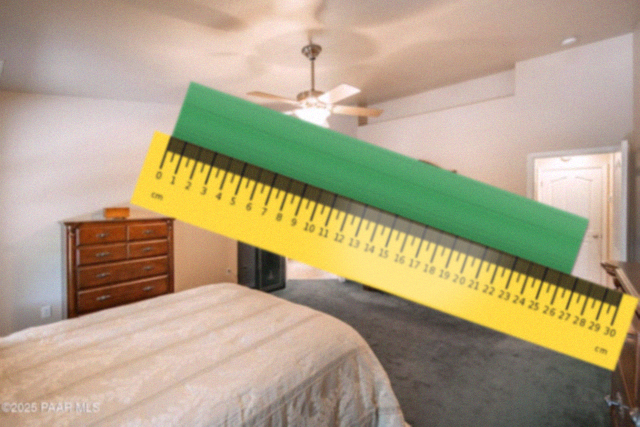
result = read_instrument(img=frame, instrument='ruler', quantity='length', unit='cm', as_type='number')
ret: 26.5 cm
